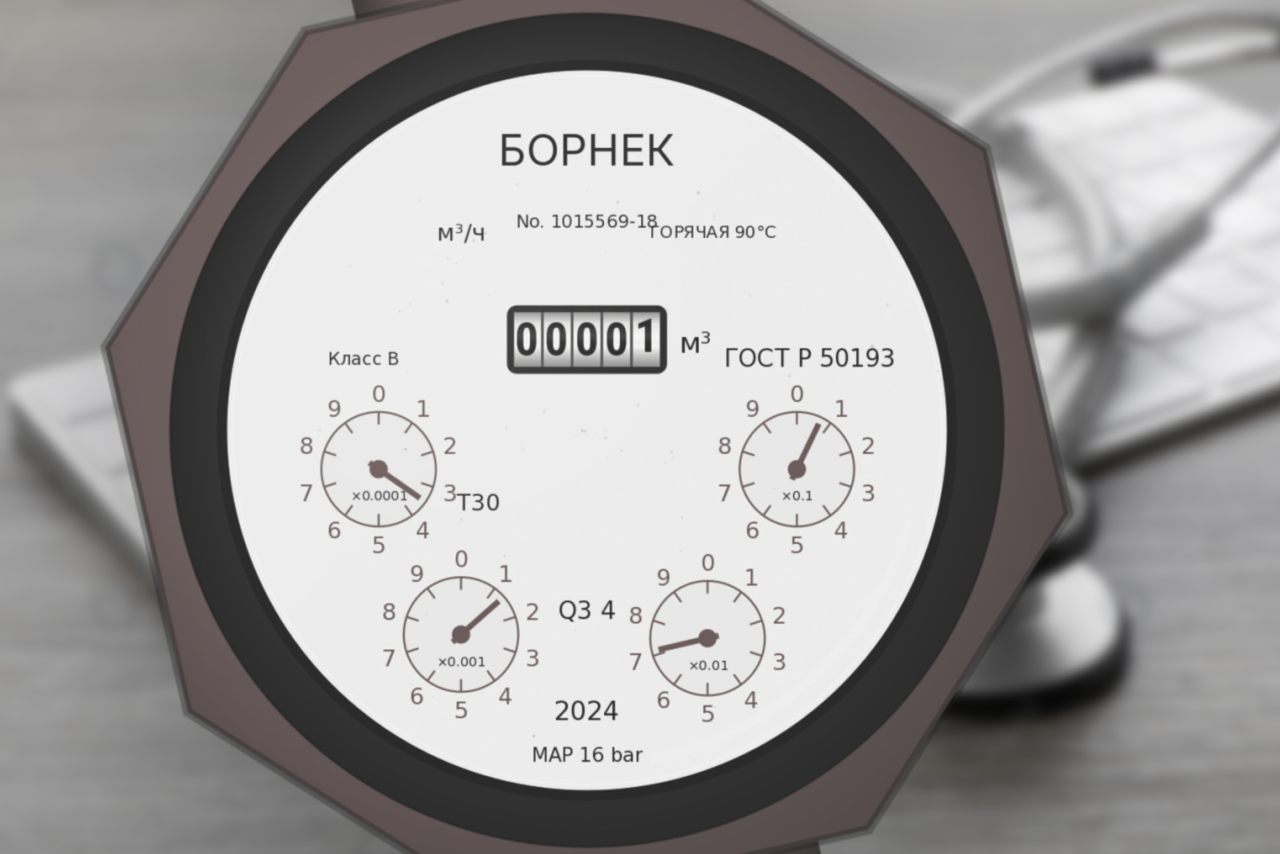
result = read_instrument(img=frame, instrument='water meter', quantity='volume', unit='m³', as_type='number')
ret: 1.0713 m³
